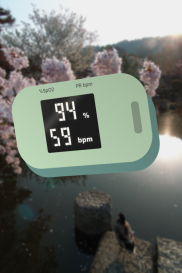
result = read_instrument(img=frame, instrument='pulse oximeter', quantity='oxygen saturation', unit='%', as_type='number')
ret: 94 %
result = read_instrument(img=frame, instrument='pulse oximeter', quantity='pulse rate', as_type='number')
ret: 59 bpm
